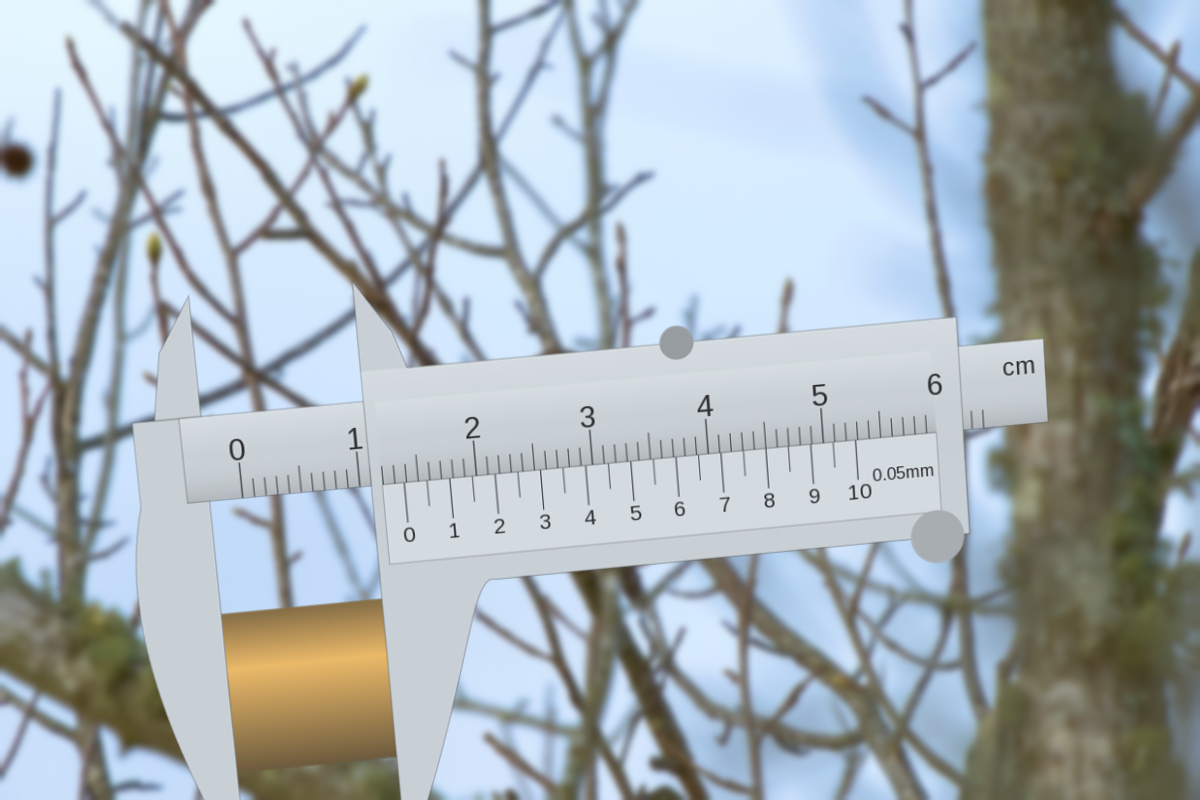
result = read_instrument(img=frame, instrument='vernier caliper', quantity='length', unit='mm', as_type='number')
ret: 13.8 mm
